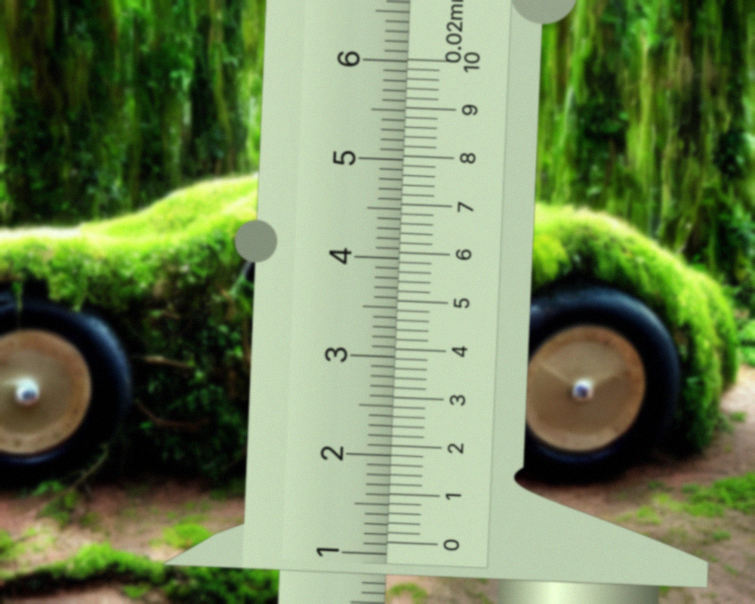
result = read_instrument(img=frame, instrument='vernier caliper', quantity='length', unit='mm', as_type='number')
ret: 11.2 mm
